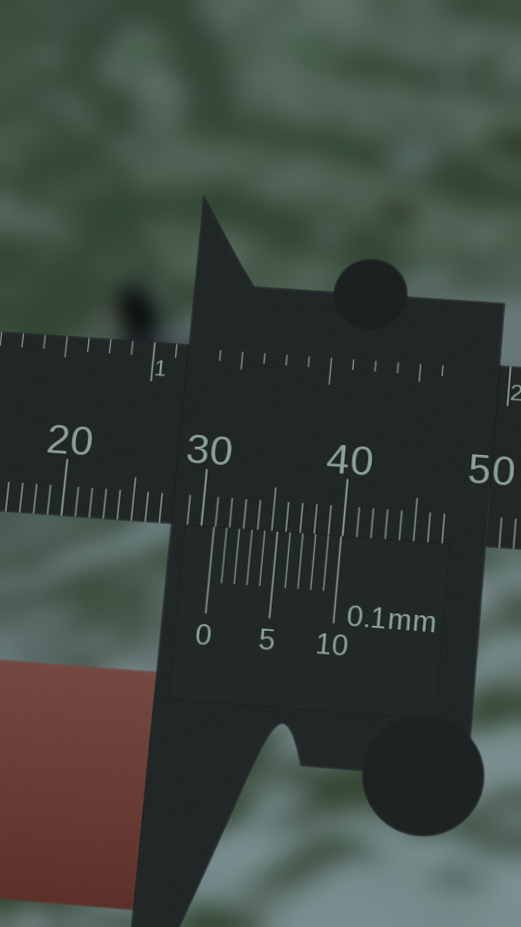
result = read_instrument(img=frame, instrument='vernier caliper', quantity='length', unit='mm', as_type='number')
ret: 30.9 mm
